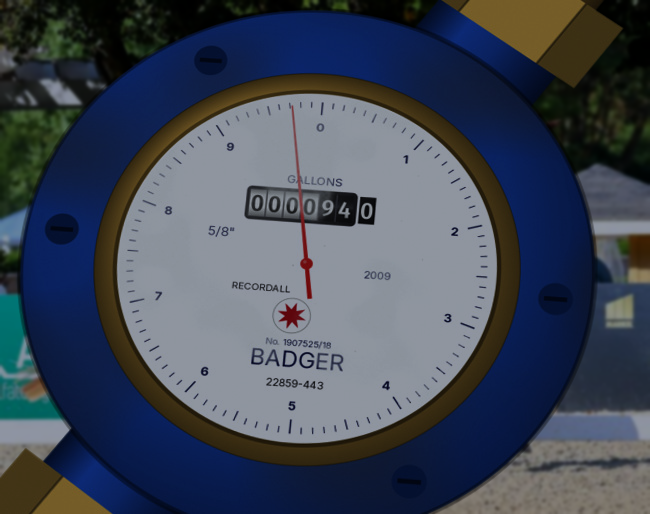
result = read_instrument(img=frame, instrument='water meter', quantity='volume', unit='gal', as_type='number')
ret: 939.7 gal
